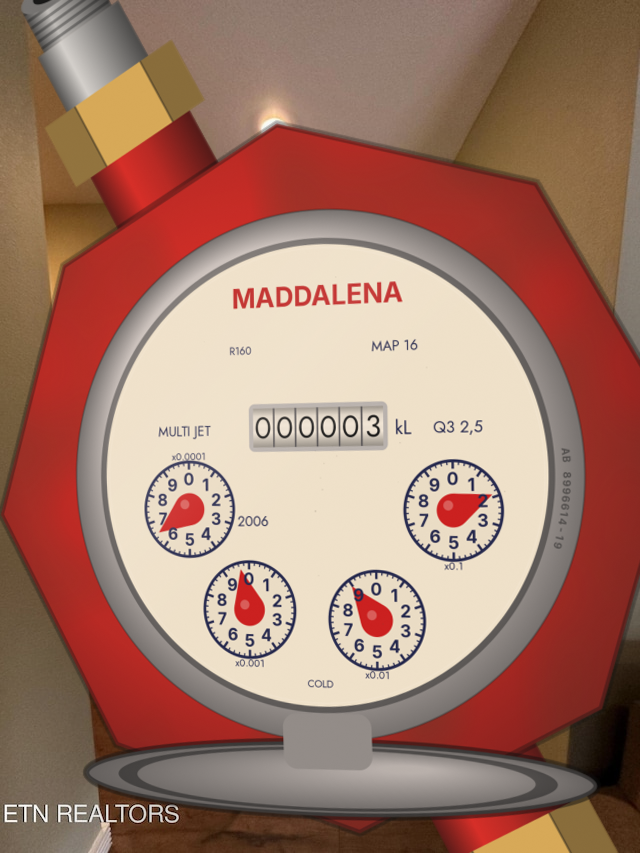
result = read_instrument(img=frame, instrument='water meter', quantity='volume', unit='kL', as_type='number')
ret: 3.1896 kL
